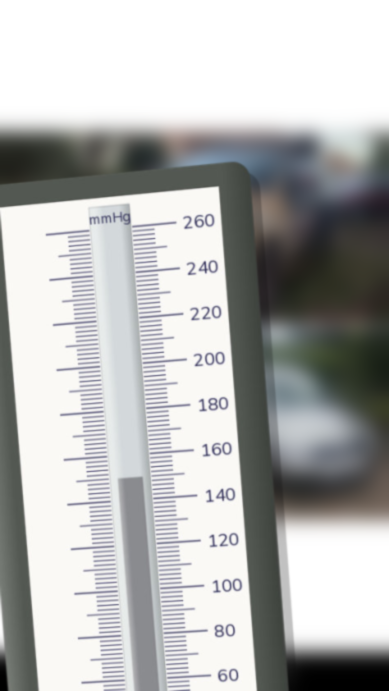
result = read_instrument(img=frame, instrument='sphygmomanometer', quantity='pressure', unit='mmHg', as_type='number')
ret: 150 mmHg
